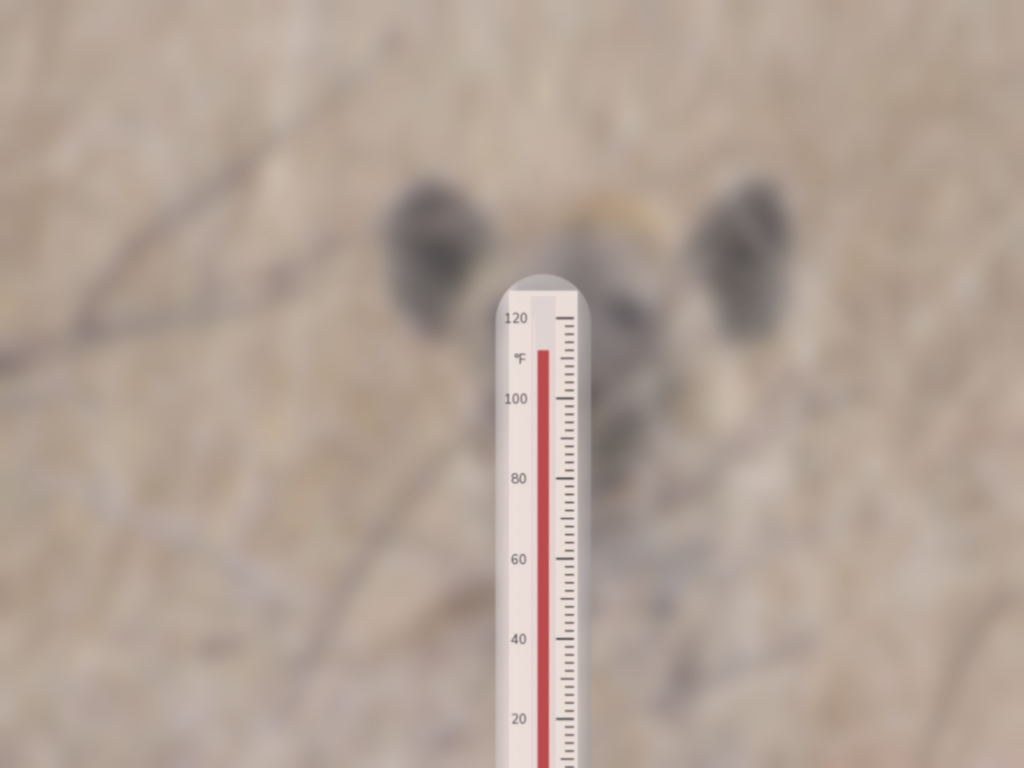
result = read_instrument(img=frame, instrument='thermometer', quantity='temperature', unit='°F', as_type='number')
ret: 112 °F
